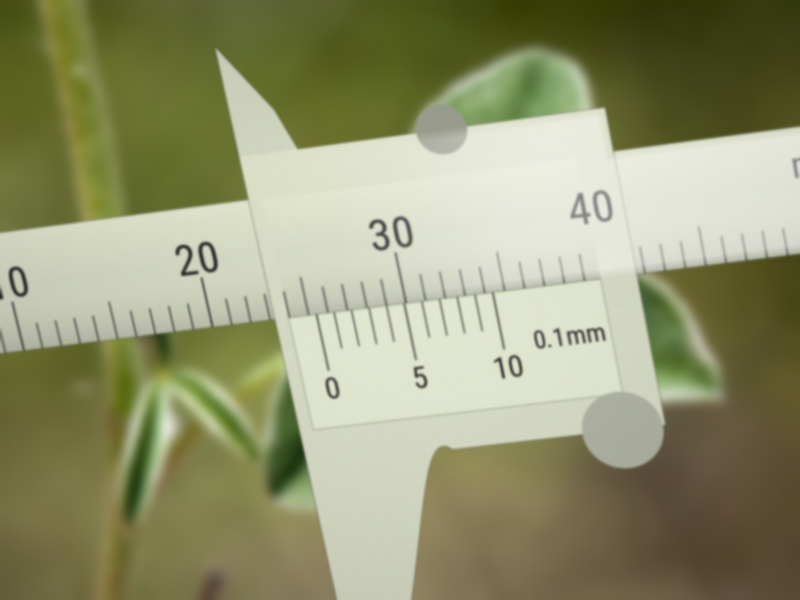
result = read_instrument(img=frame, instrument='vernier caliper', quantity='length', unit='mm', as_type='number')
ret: 25.4 mm
